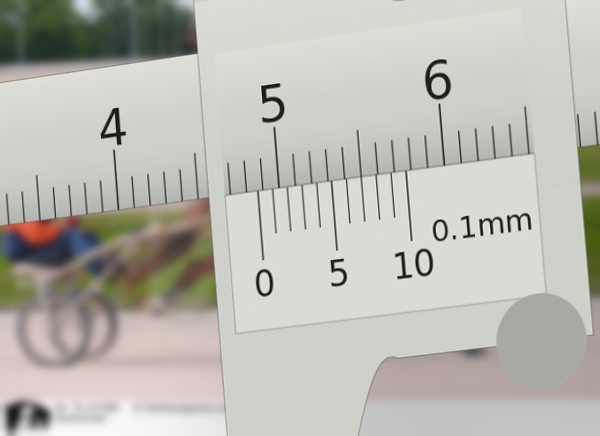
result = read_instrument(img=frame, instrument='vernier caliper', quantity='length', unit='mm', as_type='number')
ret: 48.7 mm
